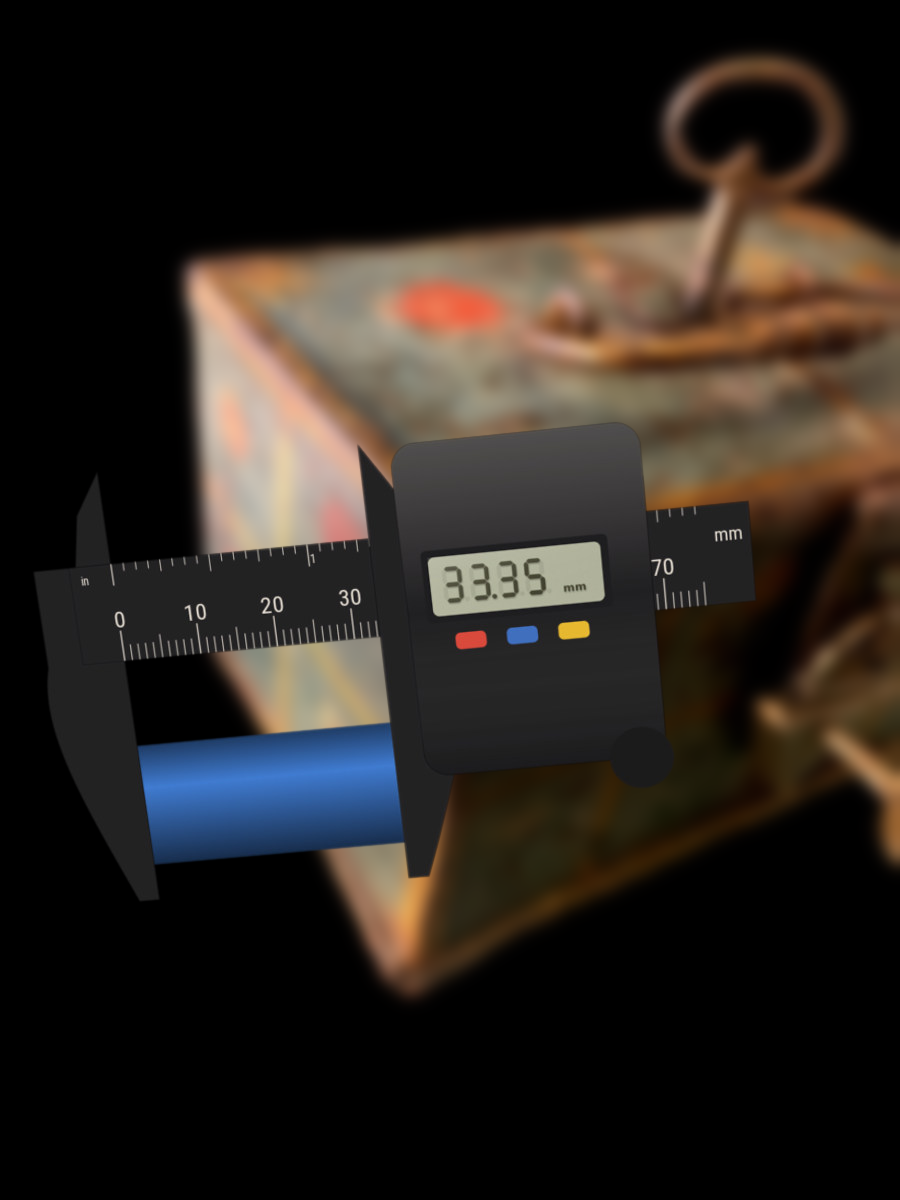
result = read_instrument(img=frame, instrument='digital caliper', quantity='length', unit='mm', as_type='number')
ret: 33.35 mm
